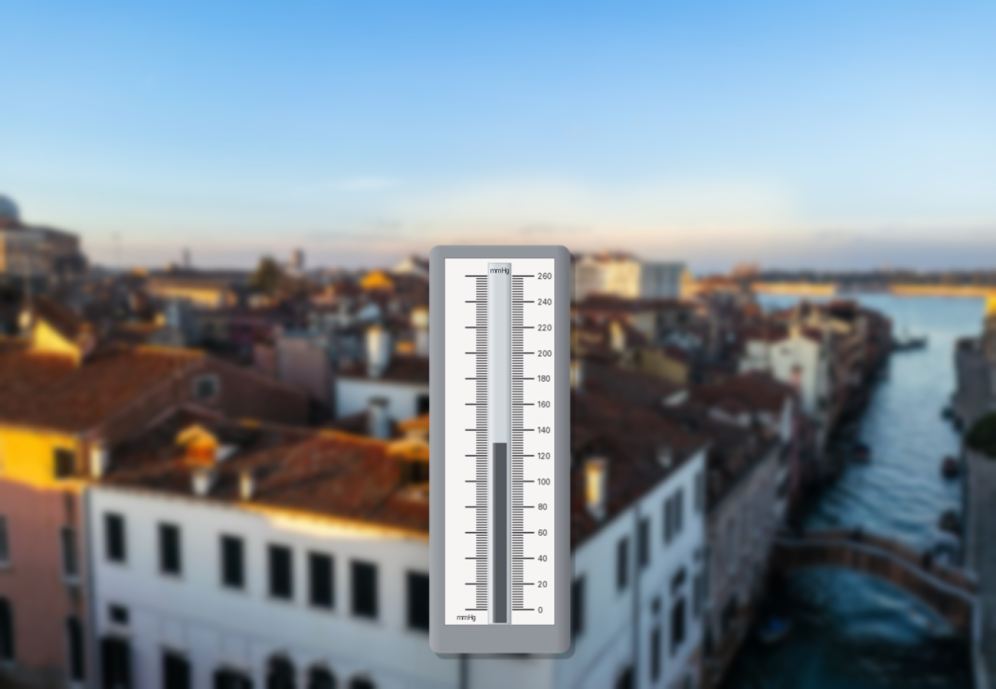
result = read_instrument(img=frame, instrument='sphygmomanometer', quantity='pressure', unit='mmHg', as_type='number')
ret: 130 mmHg
